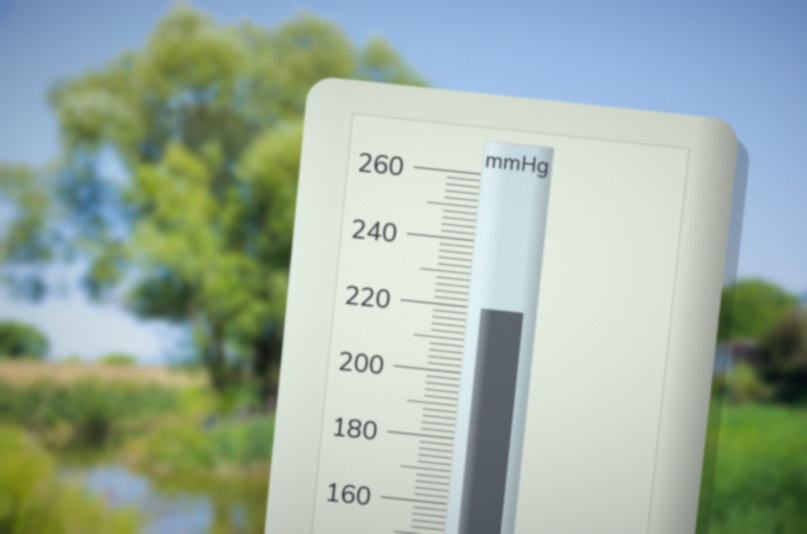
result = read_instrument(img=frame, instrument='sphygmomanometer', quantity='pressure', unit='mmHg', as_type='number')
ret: 220 mmHg
